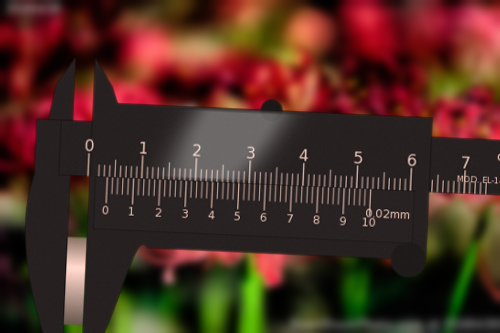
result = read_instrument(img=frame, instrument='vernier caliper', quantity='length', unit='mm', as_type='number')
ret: 3.6 mm
